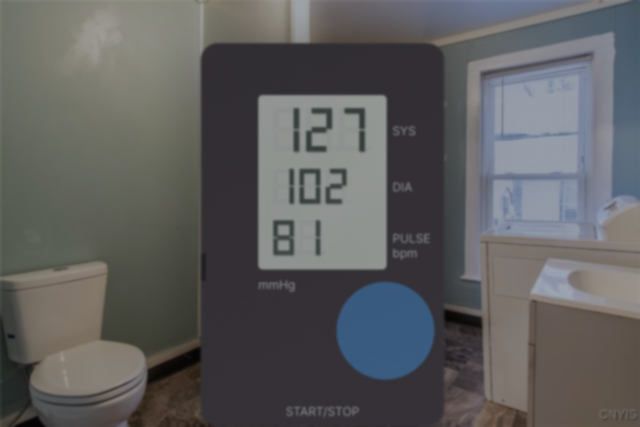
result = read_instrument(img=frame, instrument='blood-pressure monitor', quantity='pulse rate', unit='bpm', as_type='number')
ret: 81 bpm
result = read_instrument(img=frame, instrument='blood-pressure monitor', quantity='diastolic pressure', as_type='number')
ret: 102 mmHg
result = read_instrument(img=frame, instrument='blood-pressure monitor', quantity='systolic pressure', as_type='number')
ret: 127 mmHg
